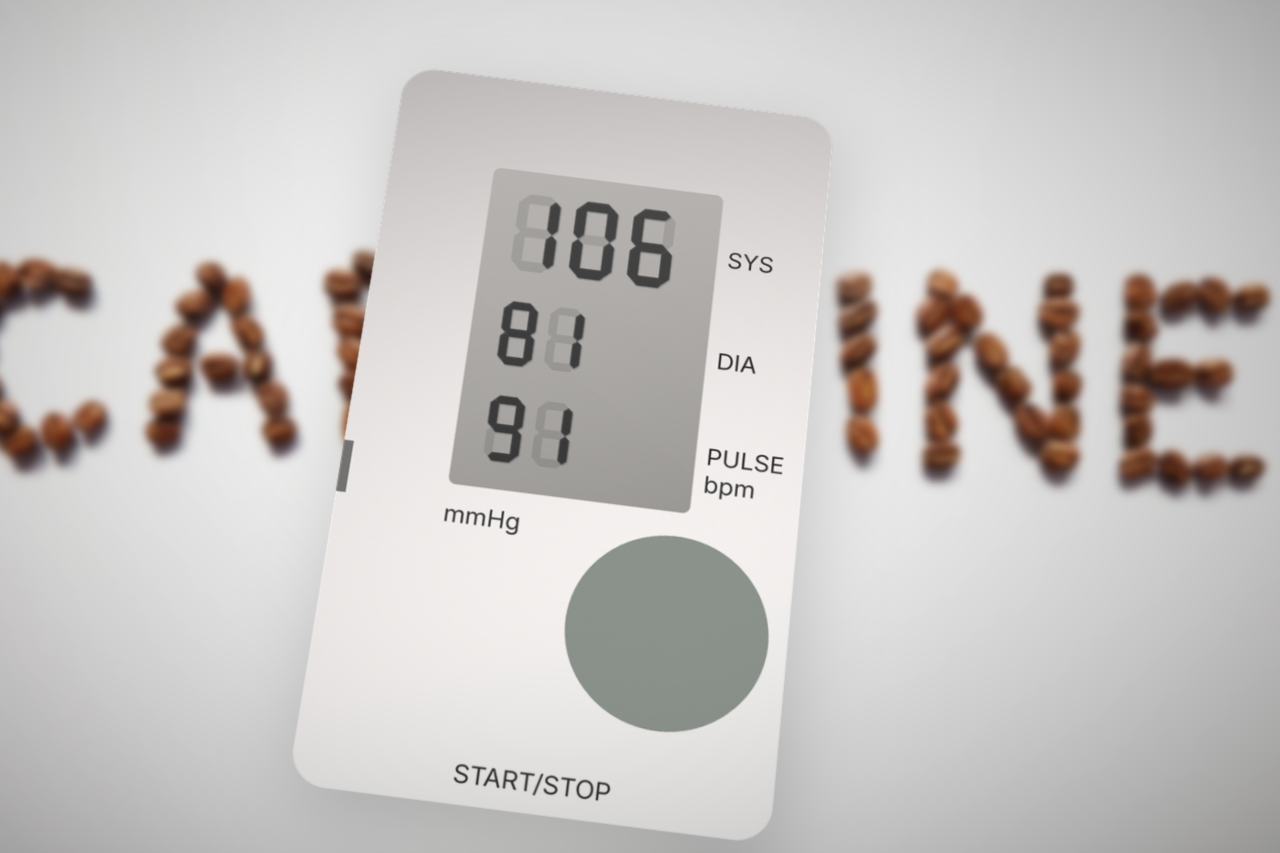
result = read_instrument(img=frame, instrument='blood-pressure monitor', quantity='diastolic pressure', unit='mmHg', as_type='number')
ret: 81 mmHg
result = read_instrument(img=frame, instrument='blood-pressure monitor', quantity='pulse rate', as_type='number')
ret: 91 bpm
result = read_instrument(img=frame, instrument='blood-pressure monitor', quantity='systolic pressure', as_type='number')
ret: 106 mmHg
